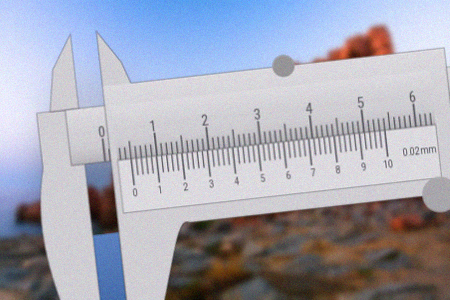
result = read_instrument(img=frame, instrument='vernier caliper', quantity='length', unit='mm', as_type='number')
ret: 5.0 mm
